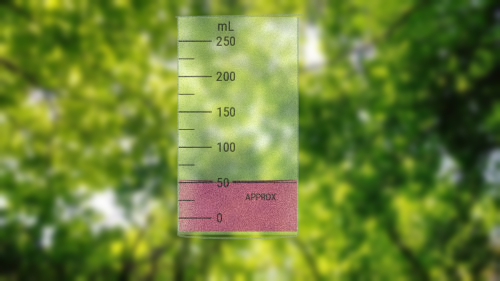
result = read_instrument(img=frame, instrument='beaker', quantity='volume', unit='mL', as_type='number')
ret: 50 mL
